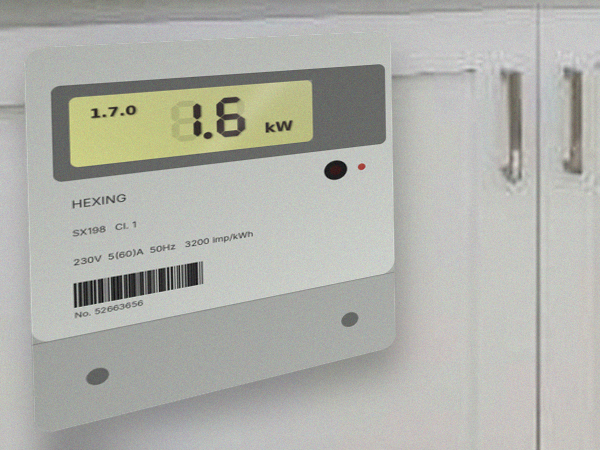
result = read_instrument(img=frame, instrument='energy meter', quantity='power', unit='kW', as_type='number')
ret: 1.6 kW
